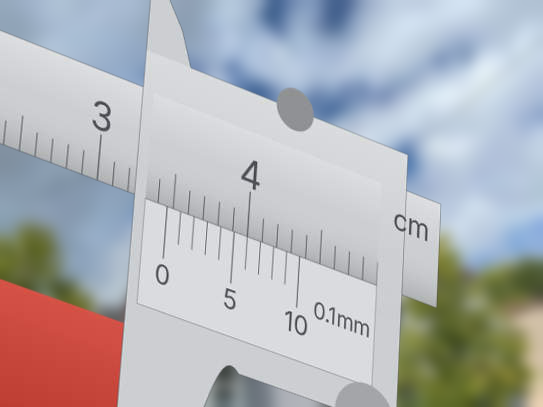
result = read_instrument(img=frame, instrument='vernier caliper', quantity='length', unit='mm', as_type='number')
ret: 34.6 mm
